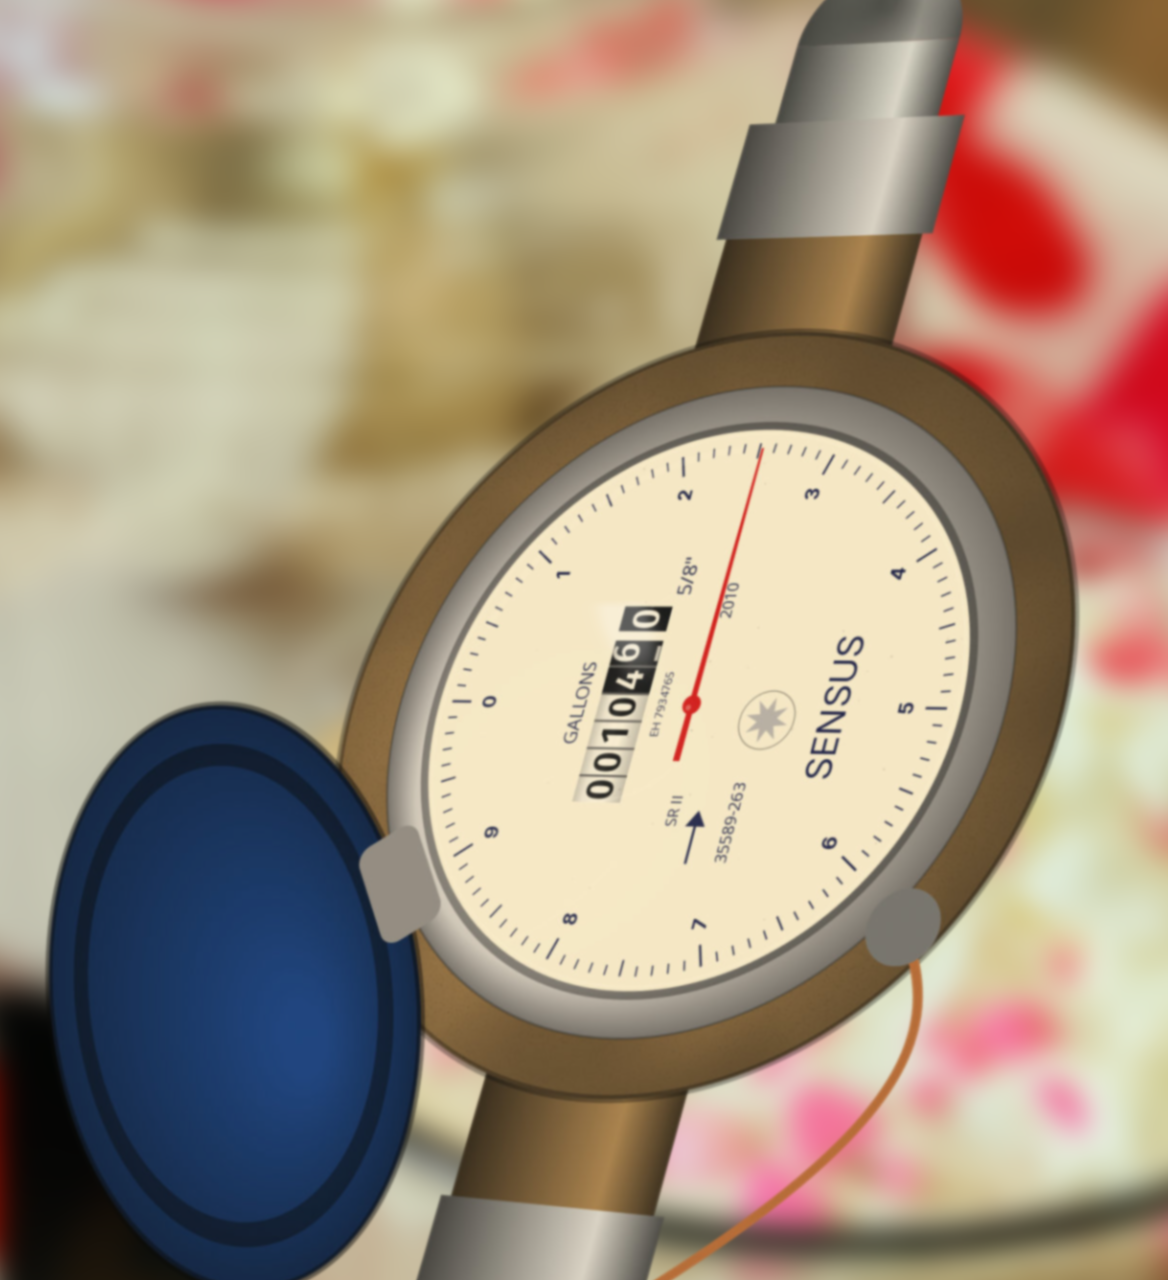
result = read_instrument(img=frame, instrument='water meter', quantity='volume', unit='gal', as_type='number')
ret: 10462.5 gal
